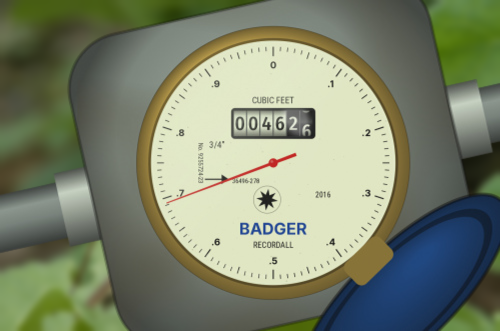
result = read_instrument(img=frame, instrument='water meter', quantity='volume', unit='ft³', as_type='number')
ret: 4625.69 ft³
